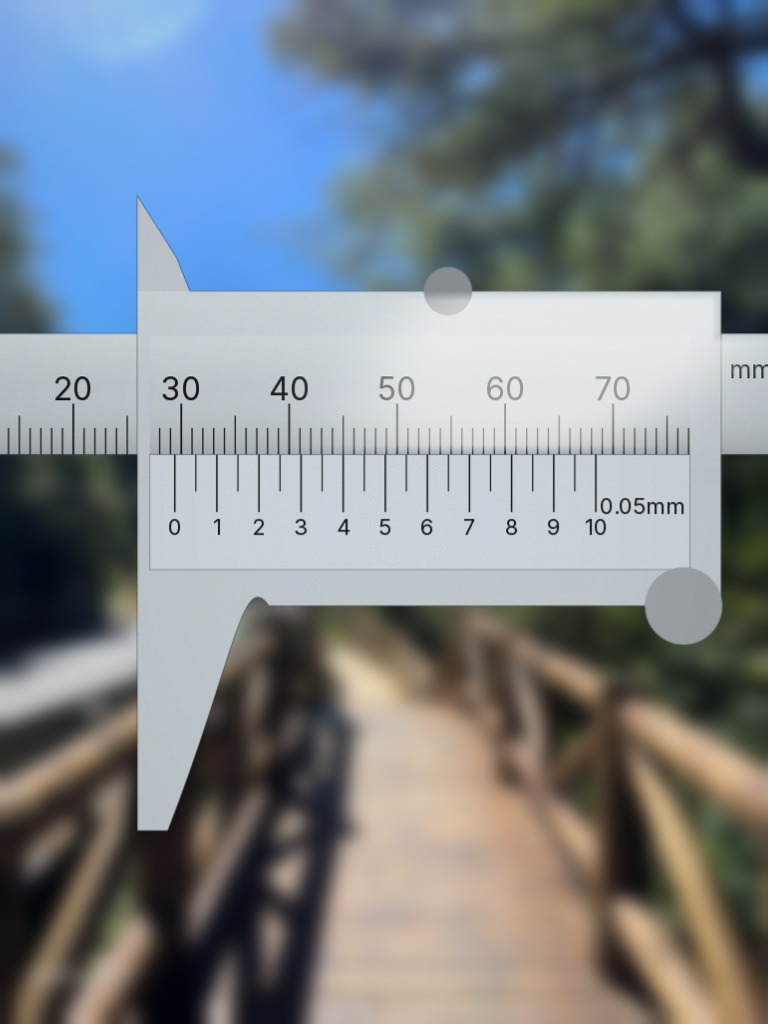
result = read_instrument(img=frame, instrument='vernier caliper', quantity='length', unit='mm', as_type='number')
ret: 29.4 mm
